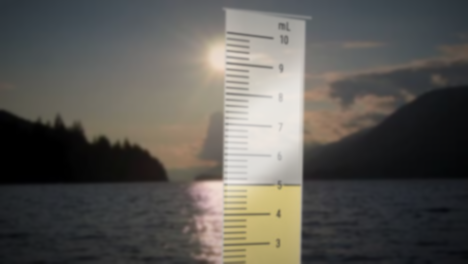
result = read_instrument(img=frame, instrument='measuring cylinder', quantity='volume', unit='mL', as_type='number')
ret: 5 mL
